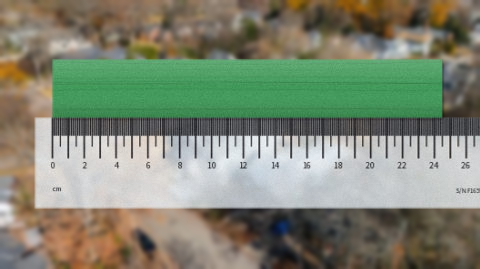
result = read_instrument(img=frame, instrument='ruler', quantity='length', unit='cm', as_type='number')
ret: 24.5 cm
